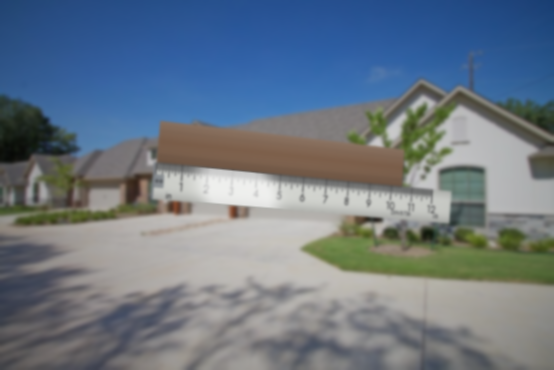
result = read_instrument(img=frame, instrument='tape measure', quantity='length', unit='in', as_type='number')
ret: 10.5 in
